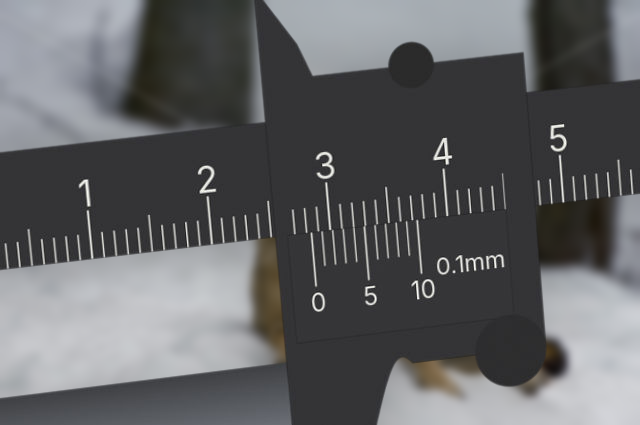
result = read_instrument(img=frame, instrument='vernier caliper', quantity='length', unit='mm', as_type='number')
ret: 28.4 mm
